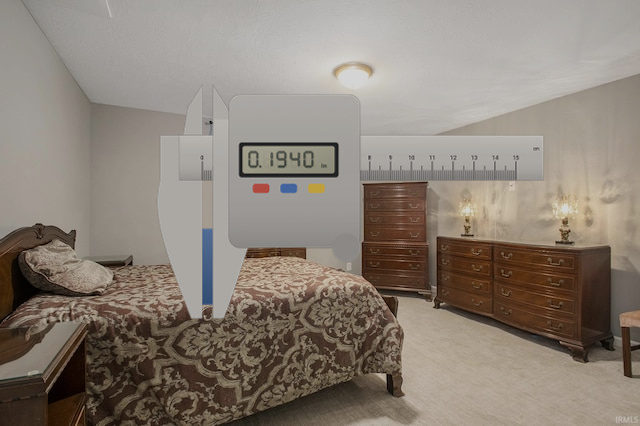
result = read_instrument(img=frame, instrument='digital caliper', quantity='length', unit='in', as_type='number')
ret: 0.1940 in
